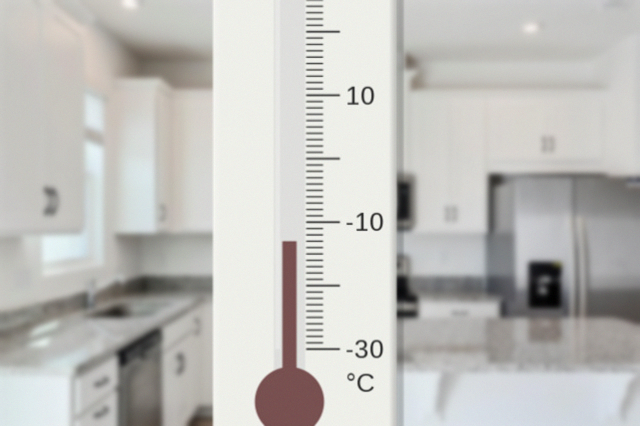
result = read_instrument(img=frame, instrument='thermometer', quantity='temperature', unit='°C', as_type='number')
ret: -13 °C
